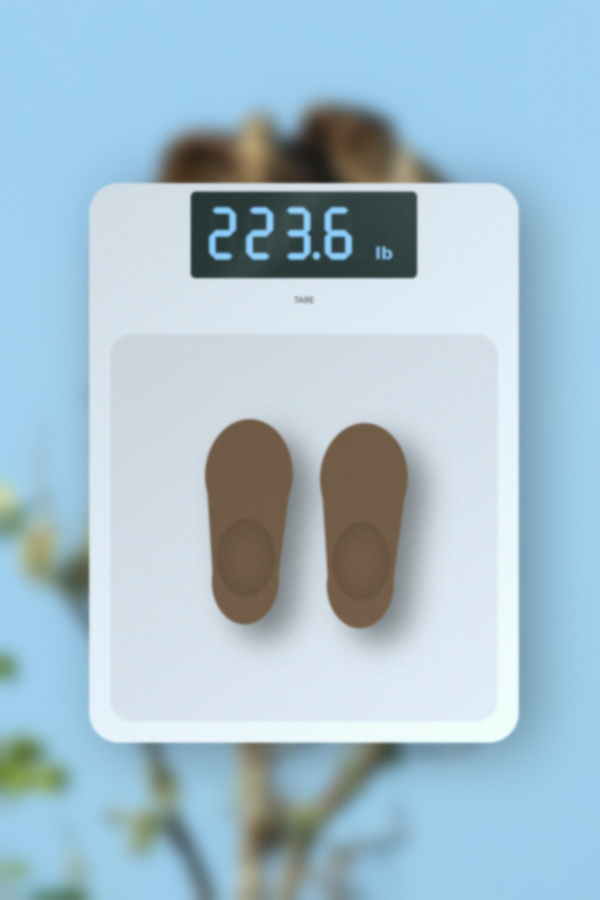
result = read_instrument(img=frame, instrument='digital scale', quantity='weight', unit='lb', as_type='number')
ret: 223.6 lb
